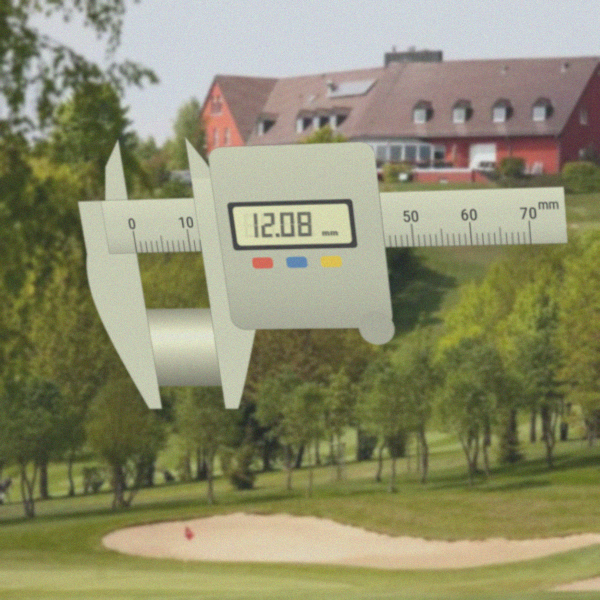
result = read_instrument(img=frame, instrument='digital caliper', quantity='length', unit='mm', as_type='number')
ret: 12.08 mm
